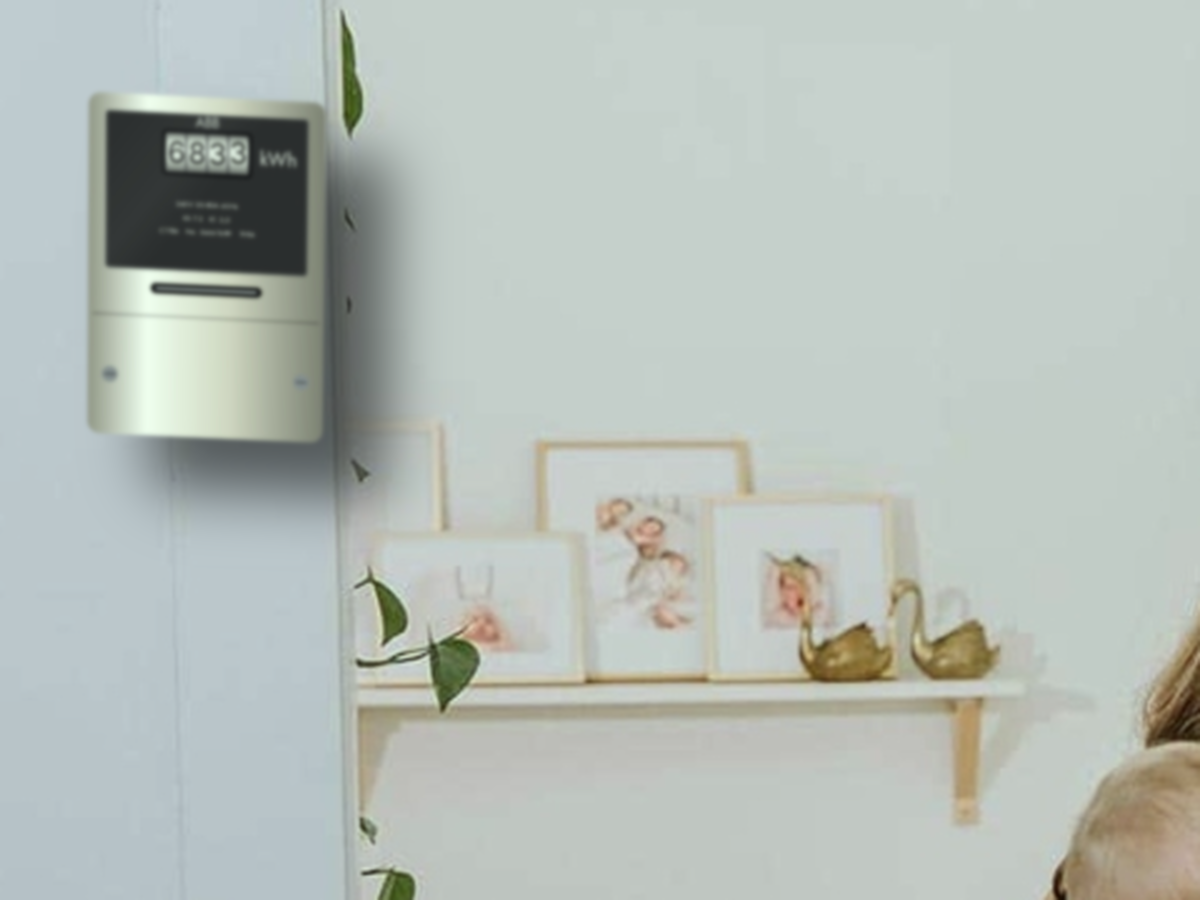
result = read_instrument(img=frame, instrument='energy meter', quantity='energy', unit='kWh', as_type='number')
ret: 6833 kWh
